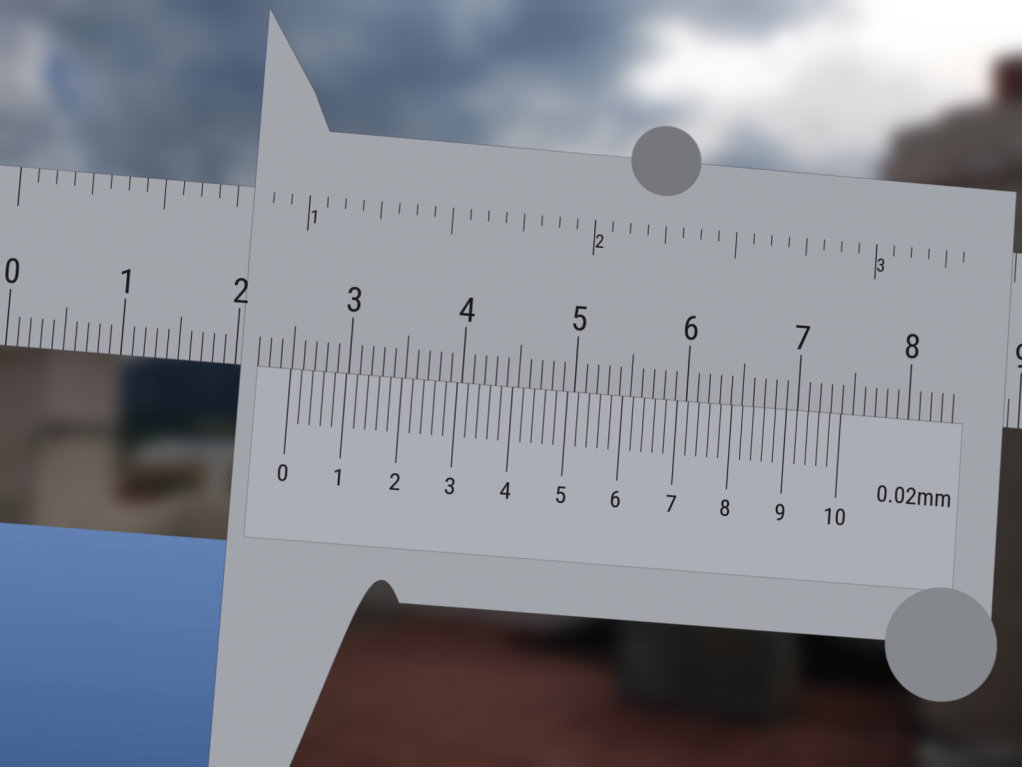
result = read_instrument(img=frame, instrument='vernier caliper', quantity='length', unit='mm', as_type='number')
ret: 24.9 mm
